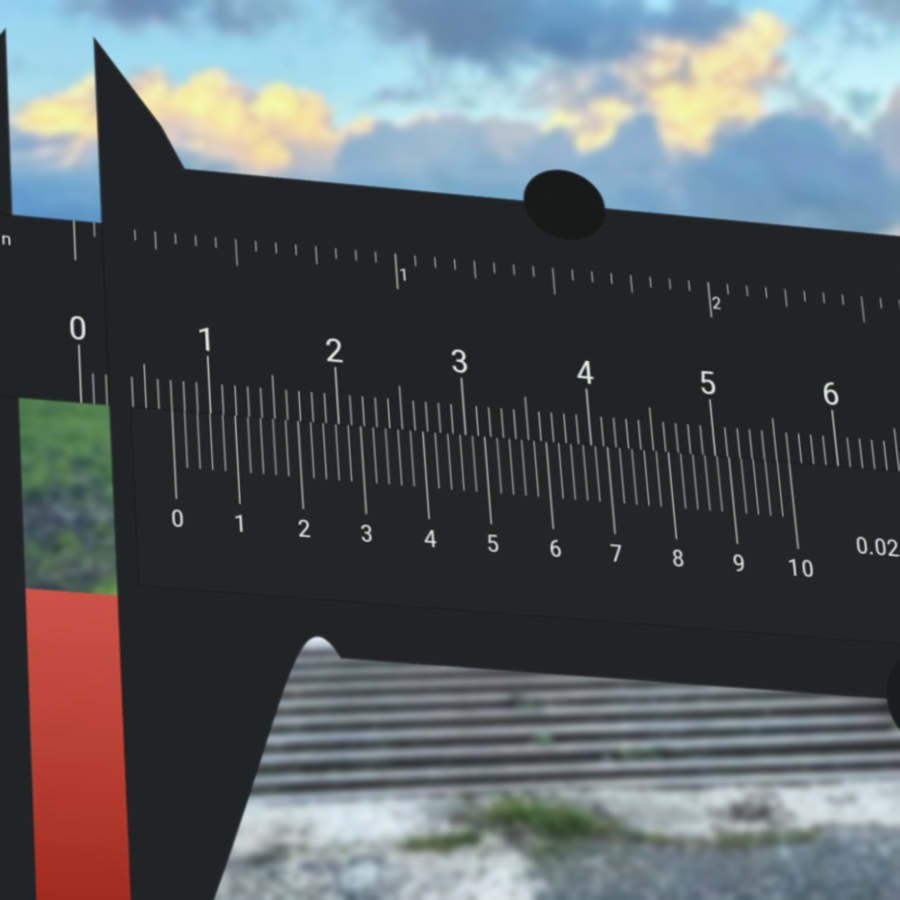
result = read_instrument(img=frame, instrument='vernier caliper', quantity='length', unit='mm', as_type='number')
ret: 7.0 mm
